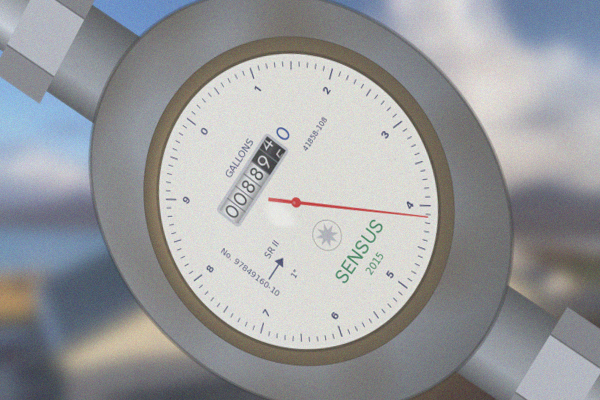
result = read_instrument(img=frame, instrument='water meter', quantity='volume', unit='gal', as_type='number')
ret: 88944.1 gal
